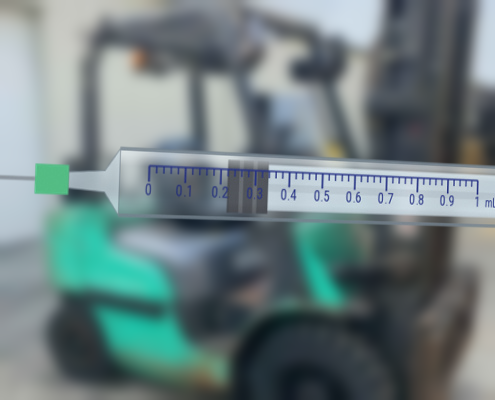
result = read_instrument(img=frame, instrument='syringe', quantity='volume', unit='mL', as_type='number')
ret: 0.22 mL
